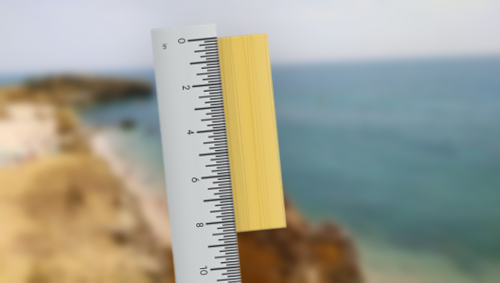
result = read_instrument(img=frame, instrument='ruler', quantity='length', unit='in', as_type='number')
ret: 8.5 in
